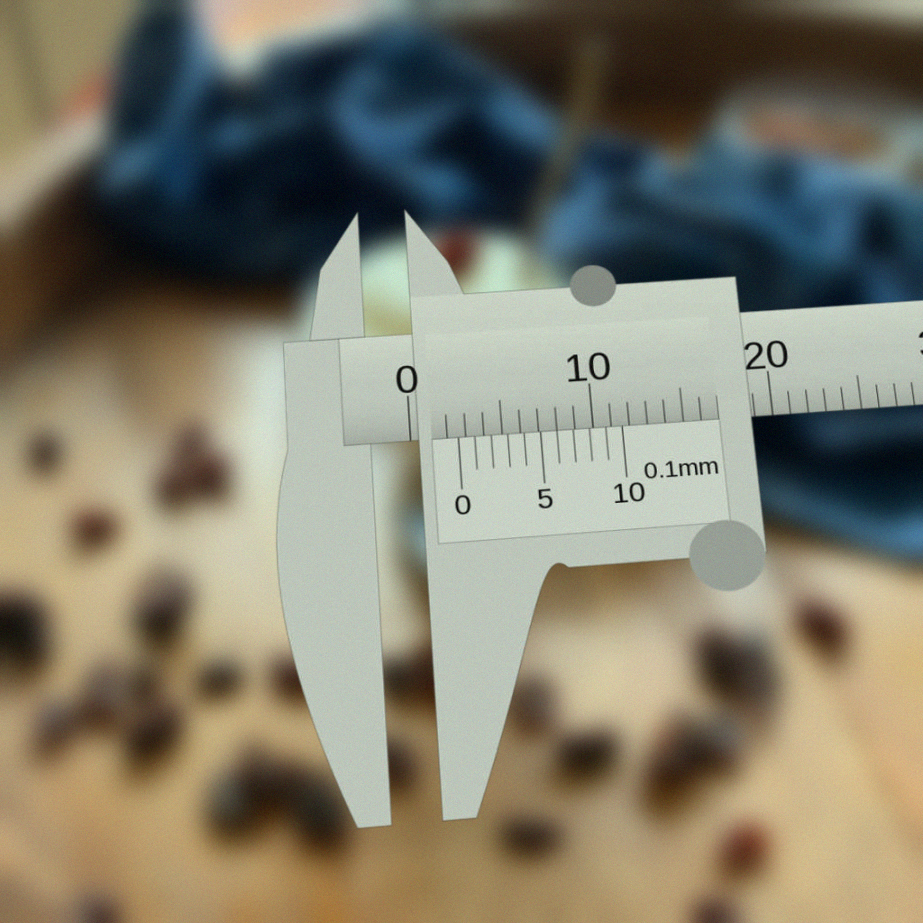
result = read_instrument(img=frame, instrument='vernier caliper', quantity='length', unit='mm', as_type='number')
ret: 2.6 mm
